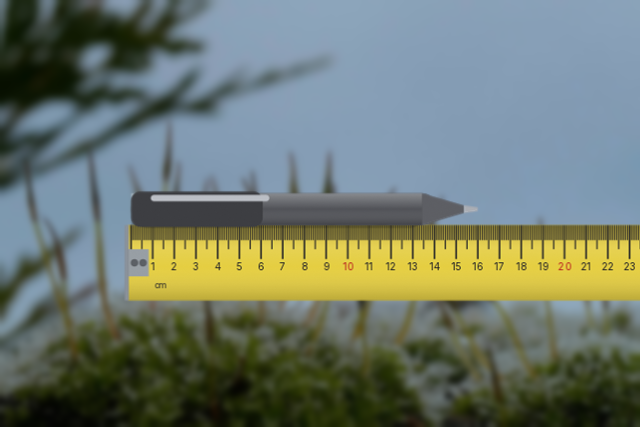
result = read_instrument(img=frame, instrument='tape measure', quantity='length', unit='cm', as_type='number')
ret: 16 cm
